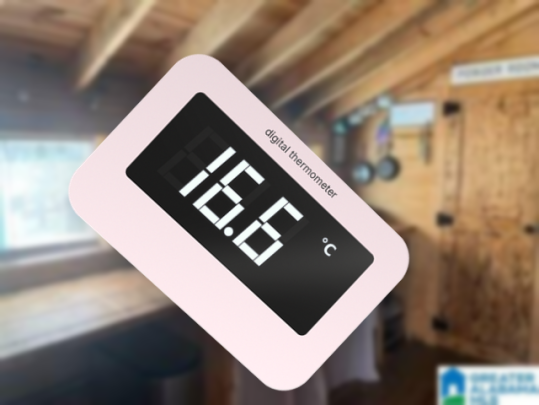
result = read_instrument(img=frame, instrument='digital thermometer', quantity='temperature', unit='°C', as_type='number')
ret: 16.6 °C
